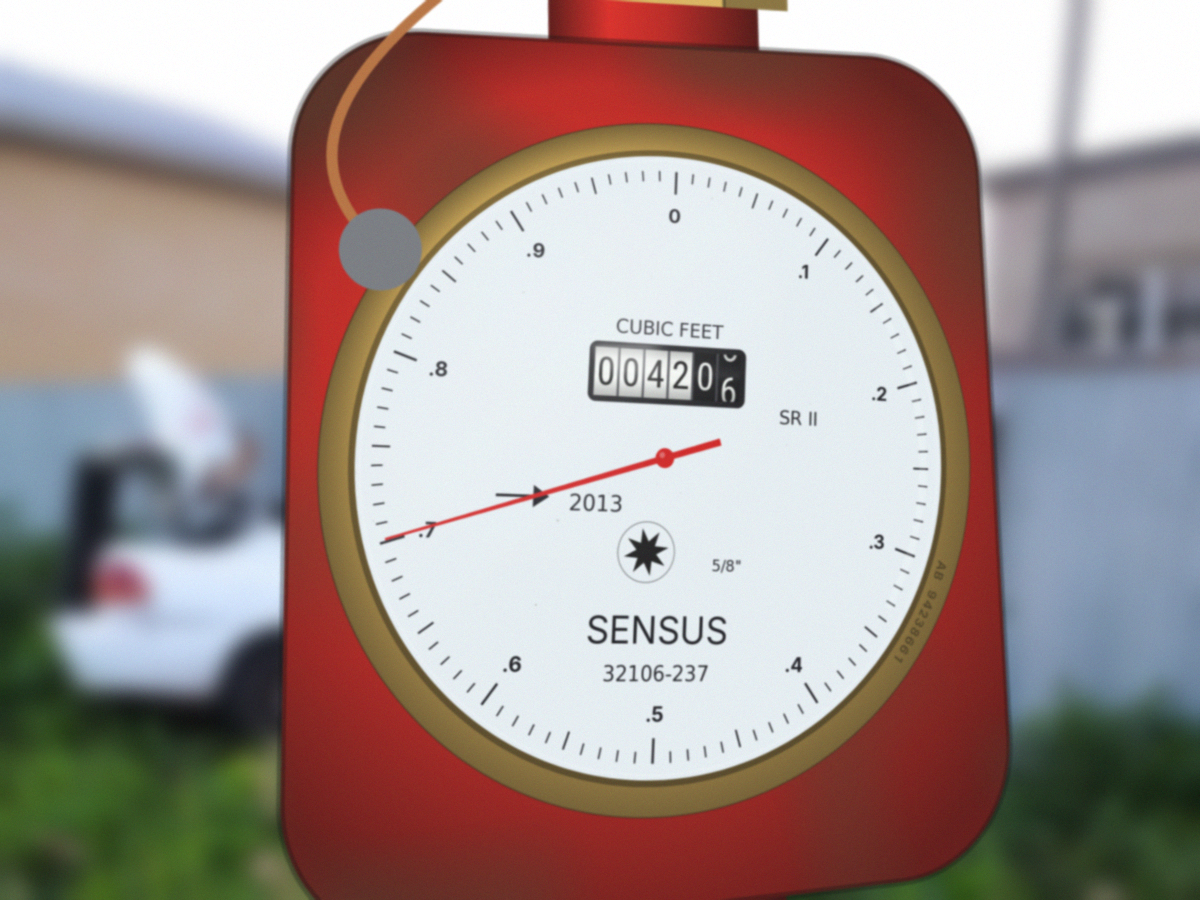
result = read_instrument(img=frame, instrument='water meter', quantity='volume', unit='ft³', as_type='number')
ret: 4205.70 ft³
